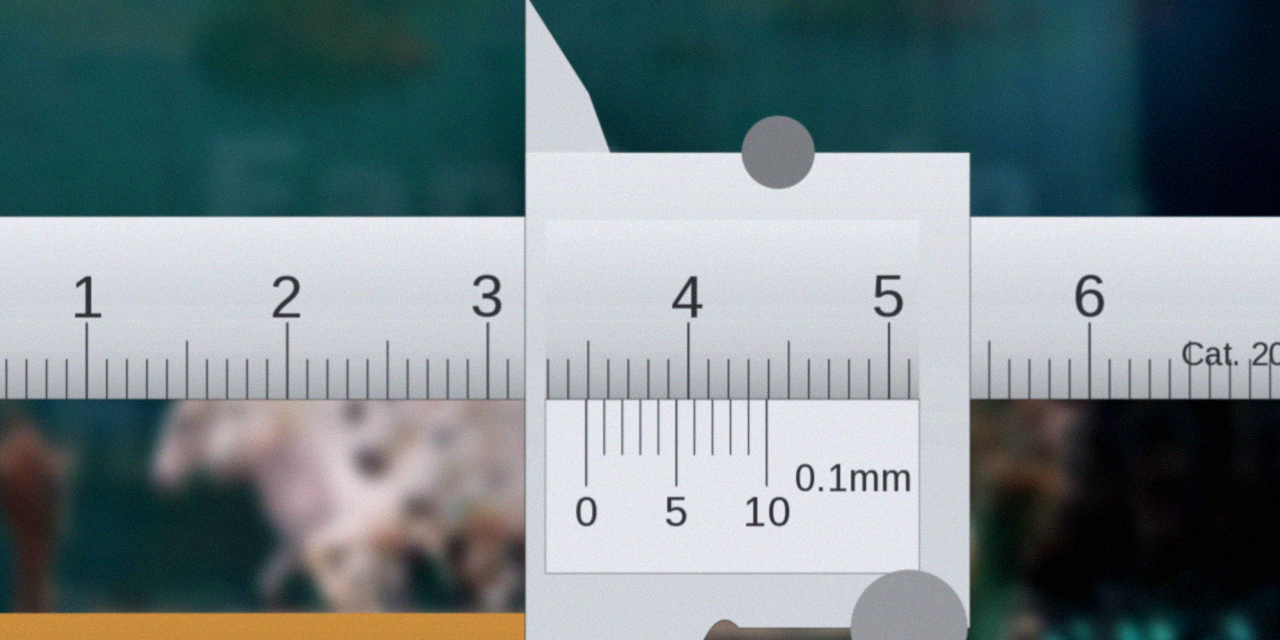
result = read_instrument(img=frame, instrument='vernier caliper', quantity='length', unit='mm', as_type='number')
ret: 34.9 mm
